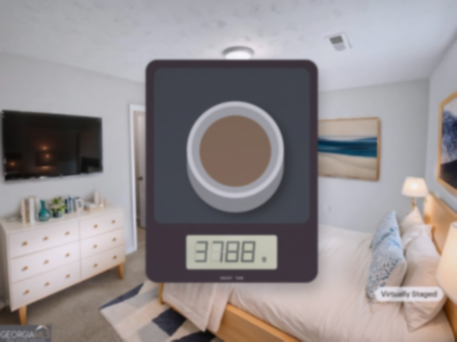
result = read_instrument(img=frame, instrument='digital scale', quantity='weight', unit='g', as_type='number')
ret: 3788 g
